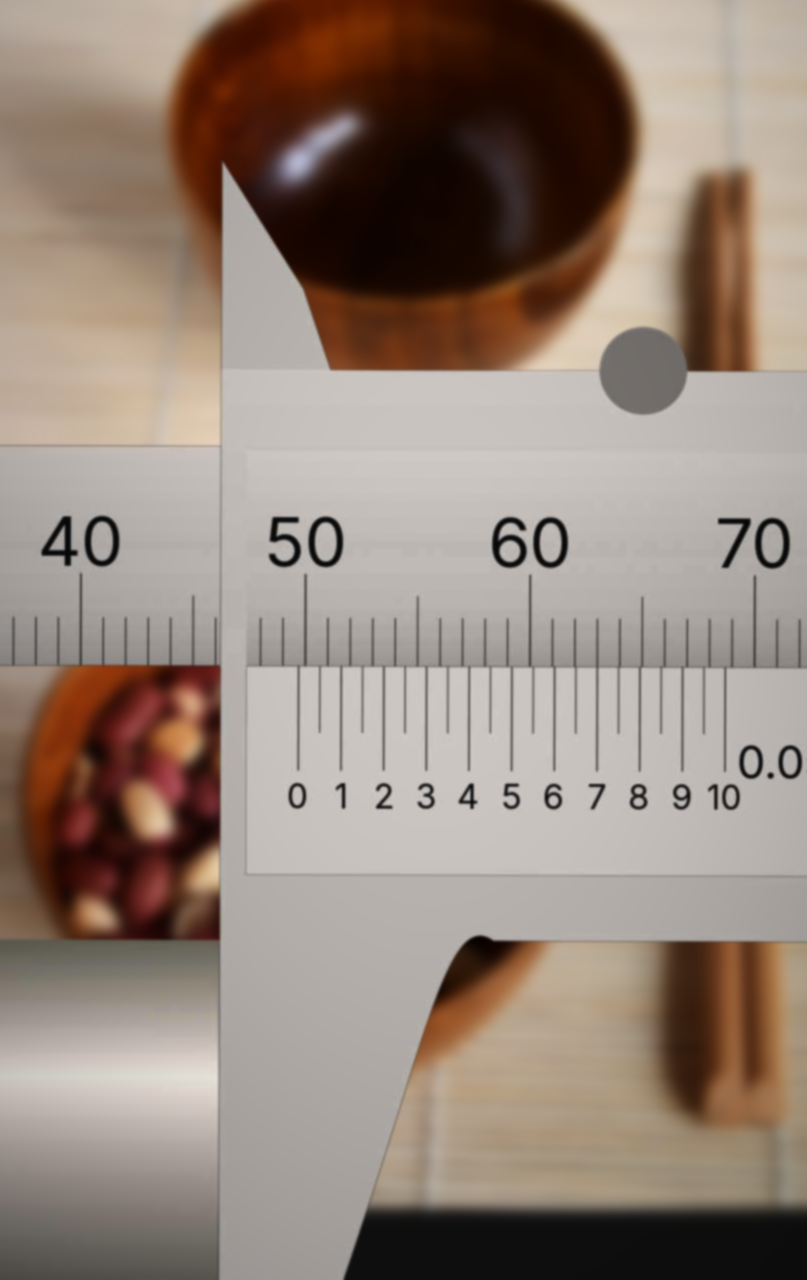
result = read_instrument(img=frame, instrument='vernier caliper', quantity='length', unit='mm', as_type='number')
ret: 49.7 mm
